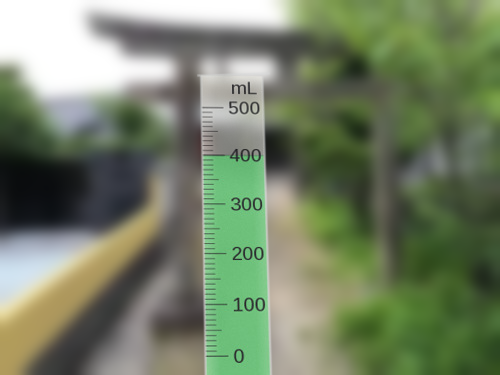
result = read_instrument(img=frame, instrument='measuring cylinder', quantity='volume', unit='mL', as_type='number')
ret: 400 mL
